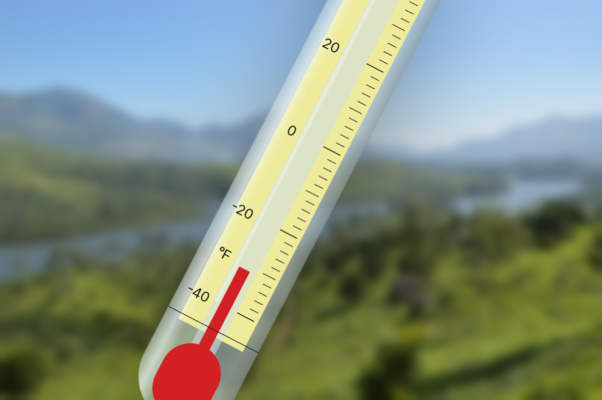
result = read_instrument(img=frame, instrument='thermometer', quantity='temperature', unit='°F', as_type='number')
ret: -31 °F
